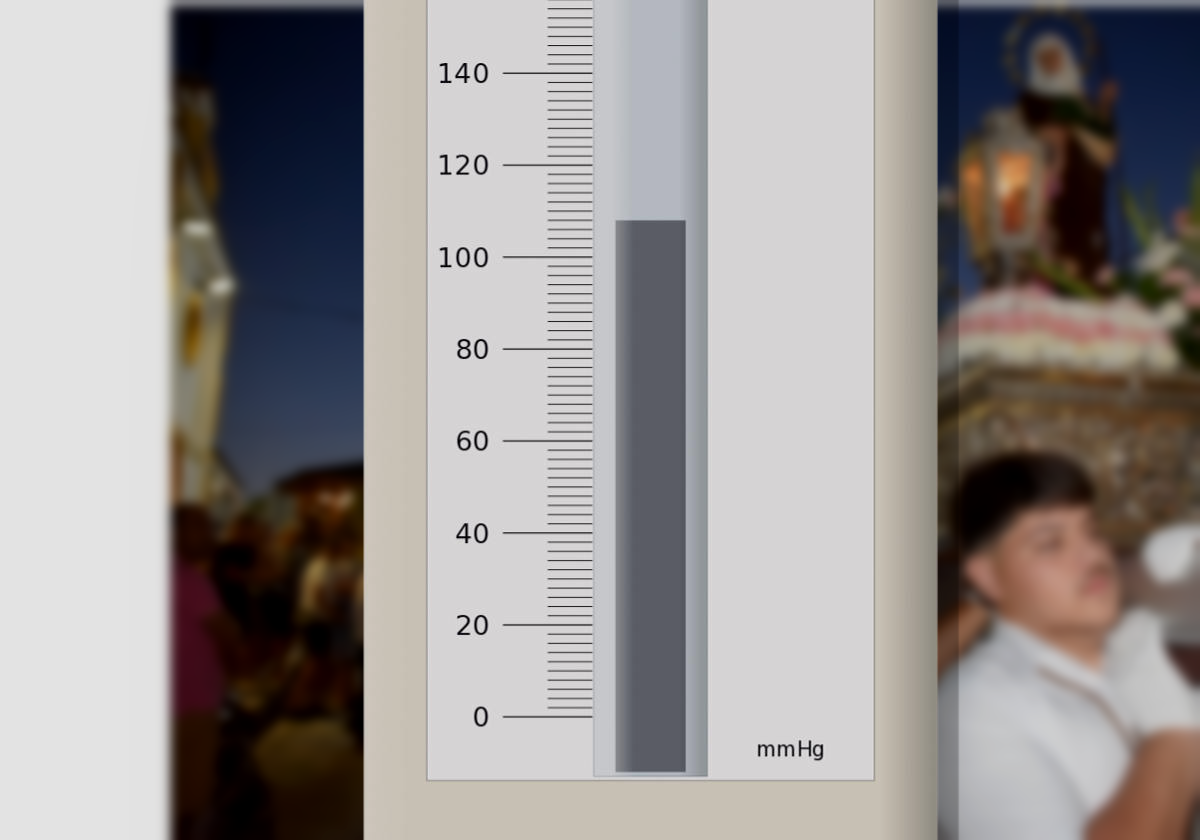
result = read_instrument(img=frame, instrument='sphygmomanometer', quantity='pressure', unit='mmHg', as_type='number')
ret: 108 mmHg
